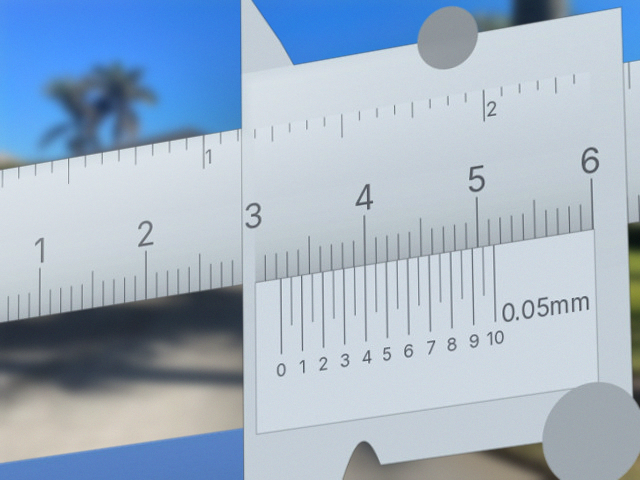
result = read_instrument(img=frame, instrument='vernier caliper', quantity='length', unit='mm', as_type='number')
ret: 32.4 mm
